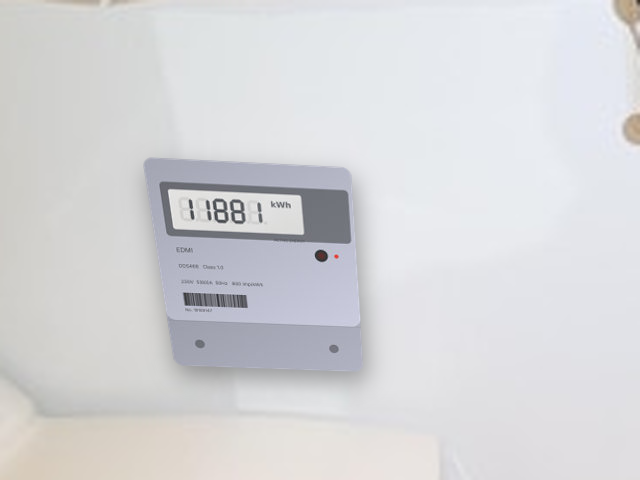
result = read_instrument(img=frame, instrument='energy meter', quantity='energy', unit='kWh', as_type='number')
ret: 11881 kWh
